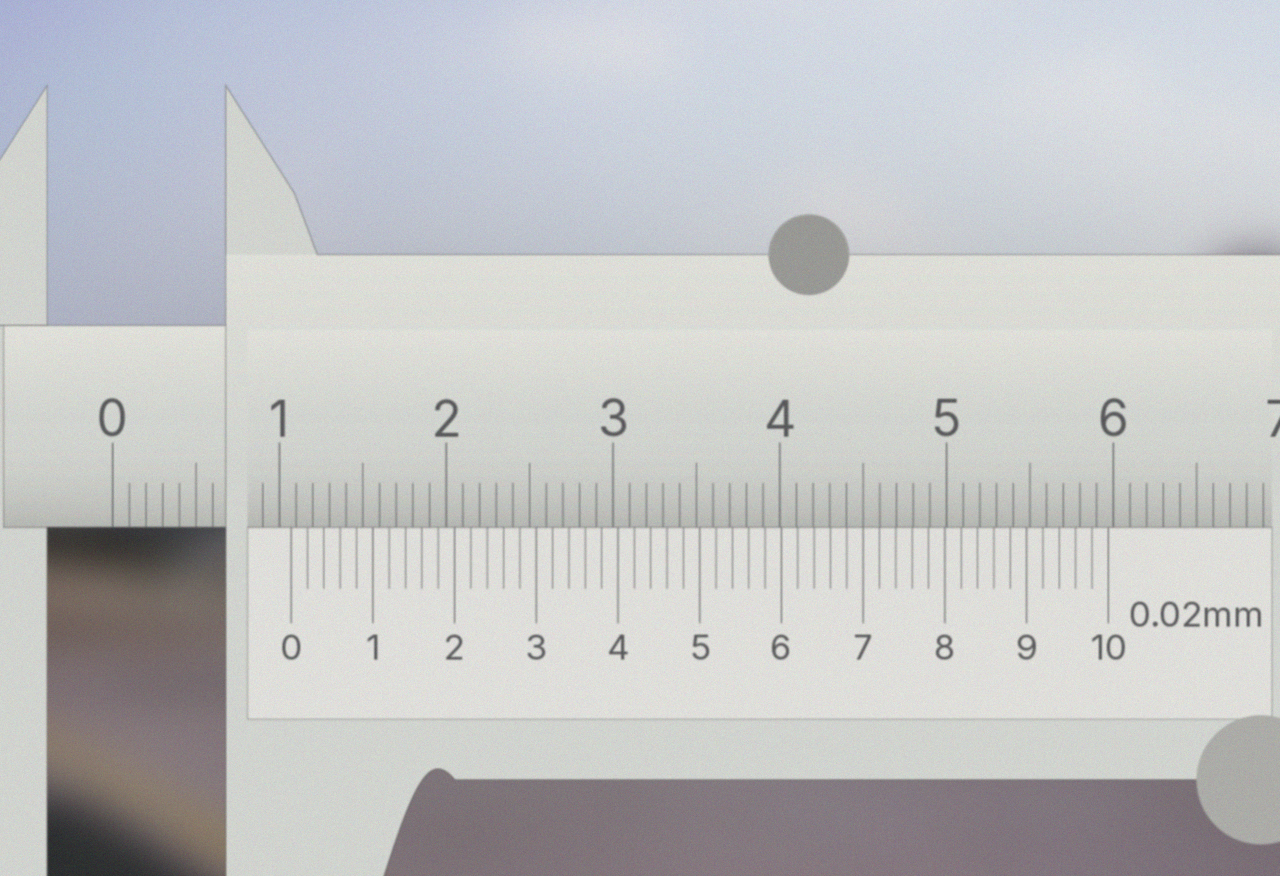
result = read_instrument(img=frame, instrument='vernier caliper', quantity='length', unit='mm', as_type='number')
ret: 10.7 mm
